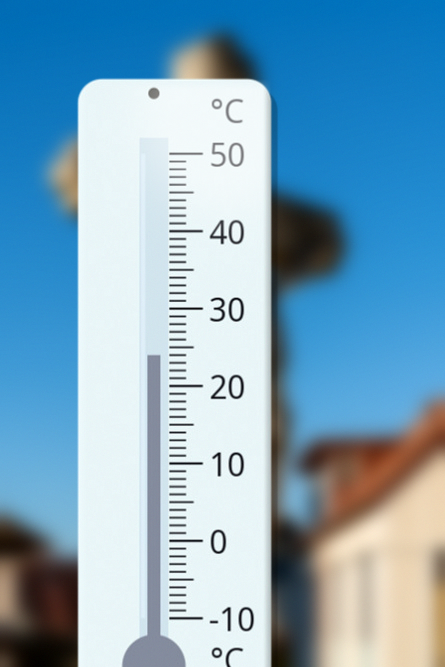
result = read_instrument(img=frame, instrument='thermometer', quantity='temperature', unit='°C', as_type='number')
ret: 24 °C
